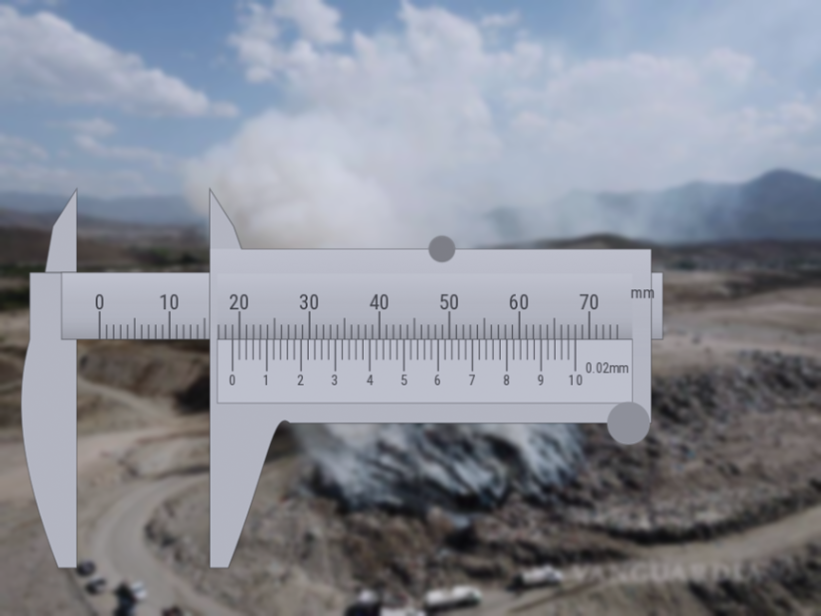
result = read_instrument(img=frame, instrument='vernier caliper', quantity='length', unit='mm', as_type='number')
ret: 19.0 mm
